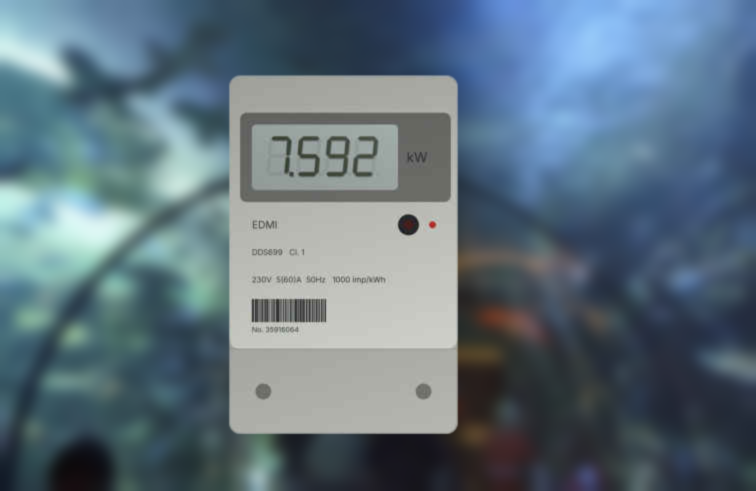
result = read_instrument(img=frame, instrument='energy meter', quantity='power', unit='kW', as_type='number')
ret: 7.592 kW
